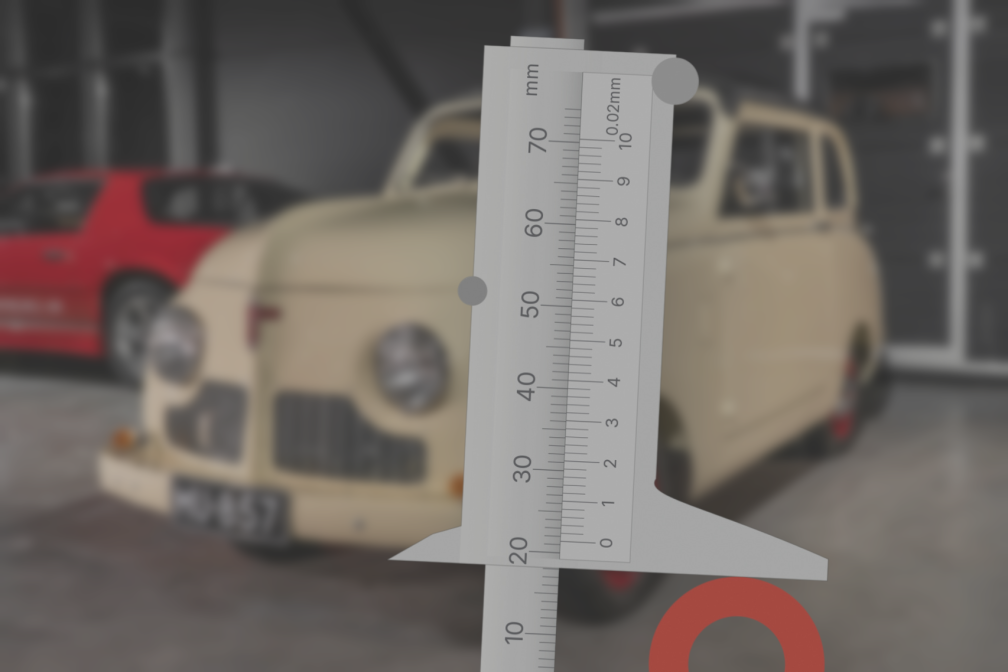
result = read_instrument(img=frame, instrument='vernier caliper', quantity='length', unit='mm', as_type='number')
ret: 21.4 mm
